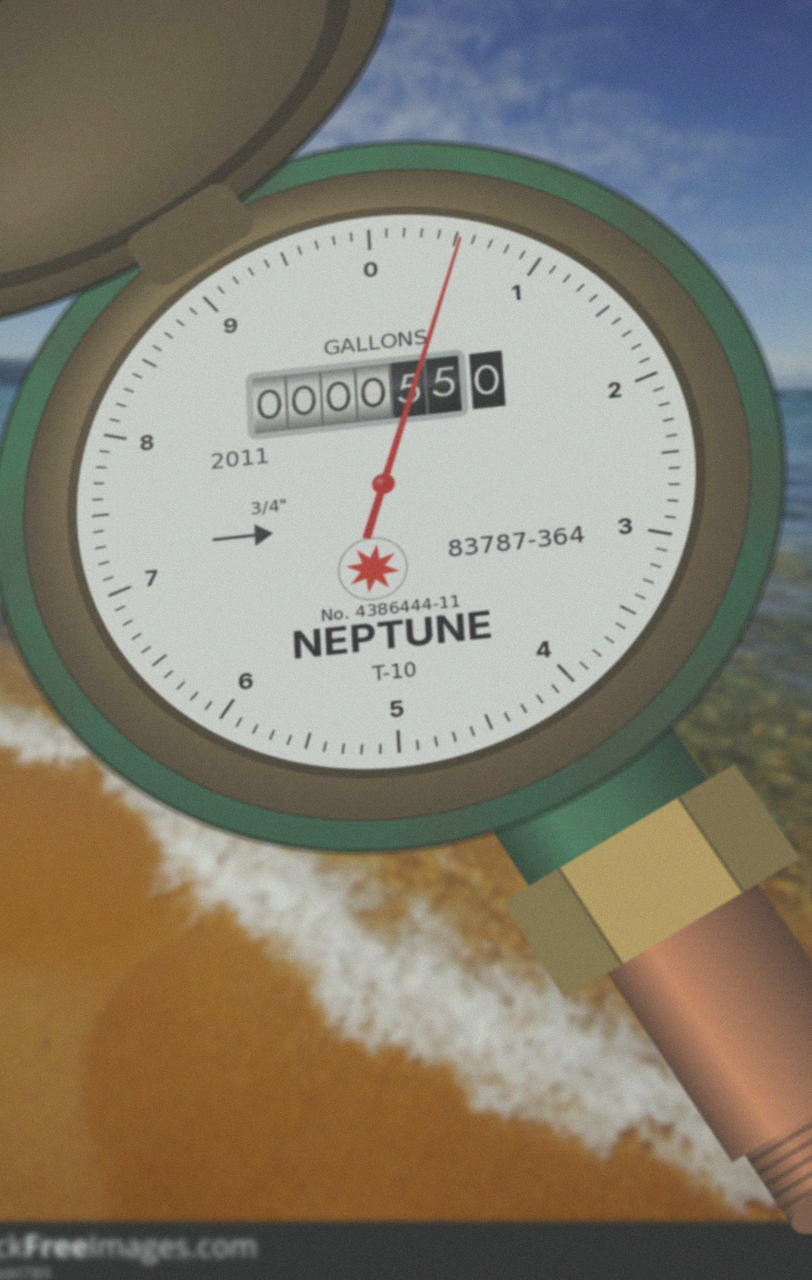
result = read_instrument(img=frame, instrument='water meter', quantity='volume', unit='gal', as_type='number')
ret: 550.5 gal
